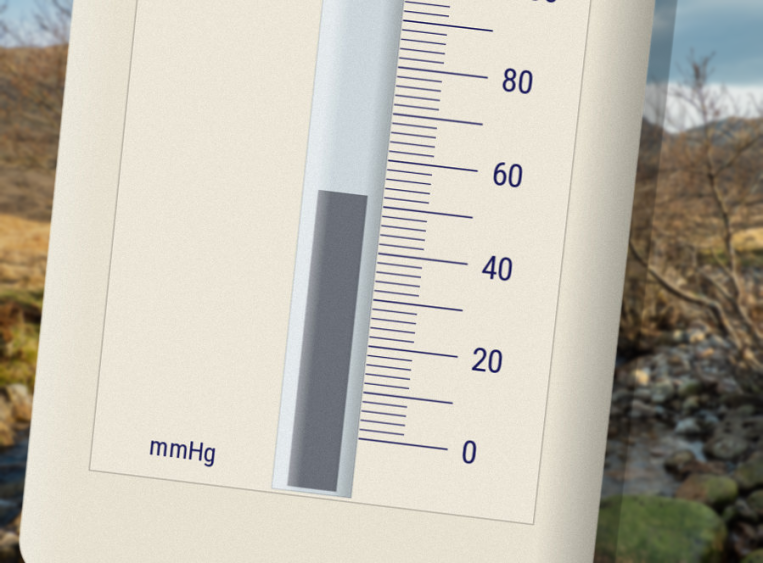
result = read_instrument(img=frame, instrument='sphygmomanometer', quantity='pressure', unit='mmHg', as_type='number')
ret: 52 mmHg
